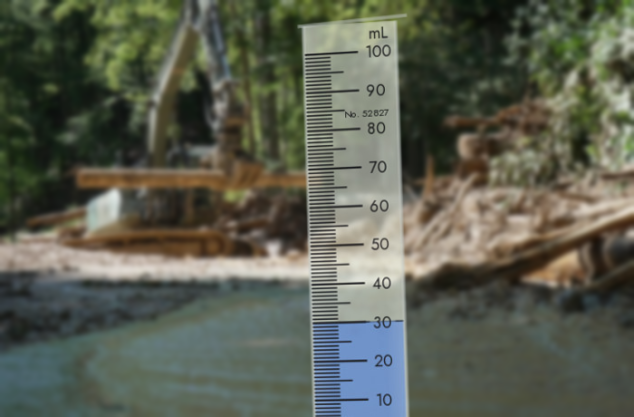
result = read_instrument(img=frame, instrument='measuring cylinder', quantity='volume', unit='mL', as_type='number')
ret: 30 mL
